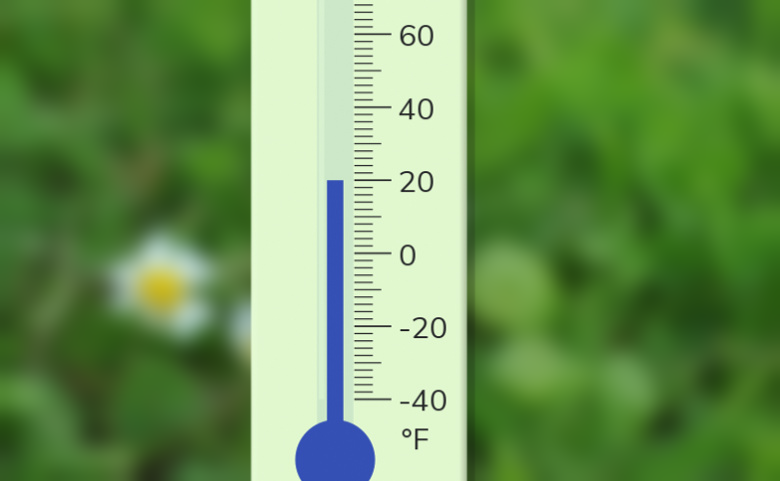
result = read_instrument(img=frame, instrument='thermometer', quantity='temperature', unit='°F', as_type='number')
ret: 20 °F
